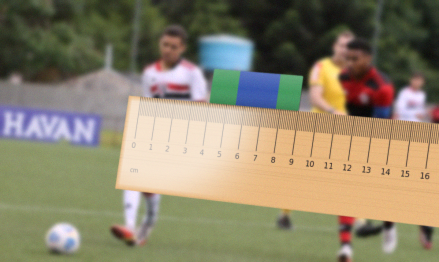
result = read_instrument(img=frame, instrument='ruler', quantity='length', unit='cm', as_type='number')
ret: 5 cm
